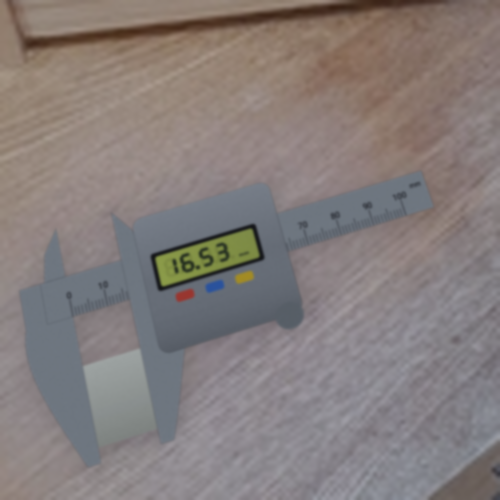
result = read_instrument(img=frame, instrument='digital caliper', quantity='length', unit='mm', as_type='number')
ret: 16.53 mm
